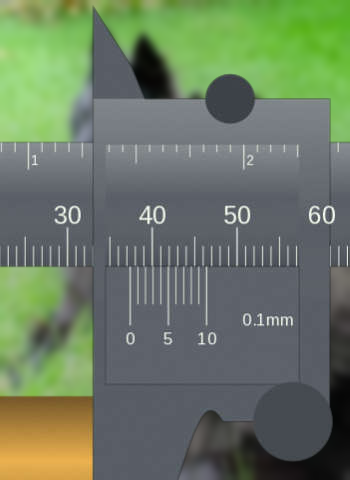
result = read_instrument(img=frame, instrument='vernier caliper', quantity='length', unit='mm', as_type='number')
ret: 37.4 mm
